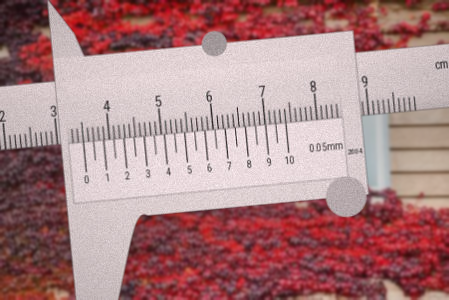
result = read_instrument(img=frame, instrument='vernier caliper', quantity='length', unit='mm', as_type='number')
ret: 35.0 mm
